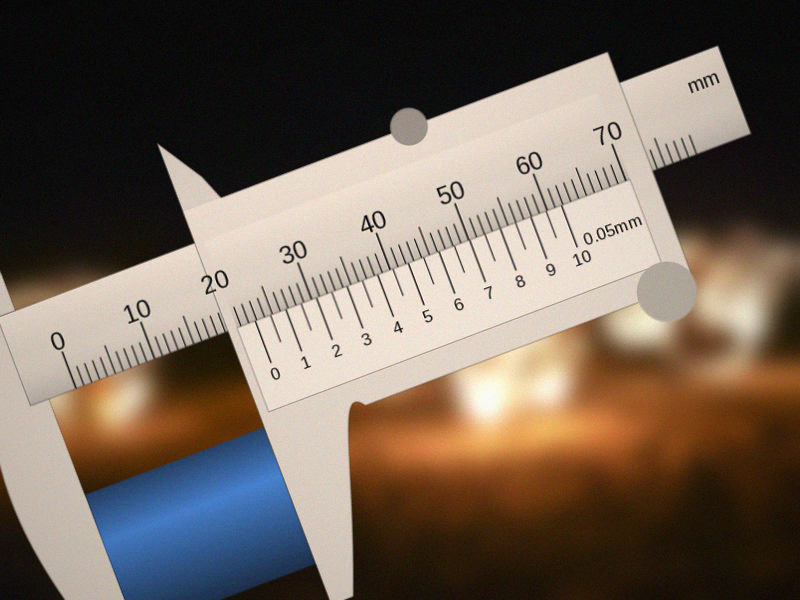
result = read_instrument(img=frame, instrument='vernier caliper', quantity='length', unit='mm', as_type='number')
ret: 22.8 mm
